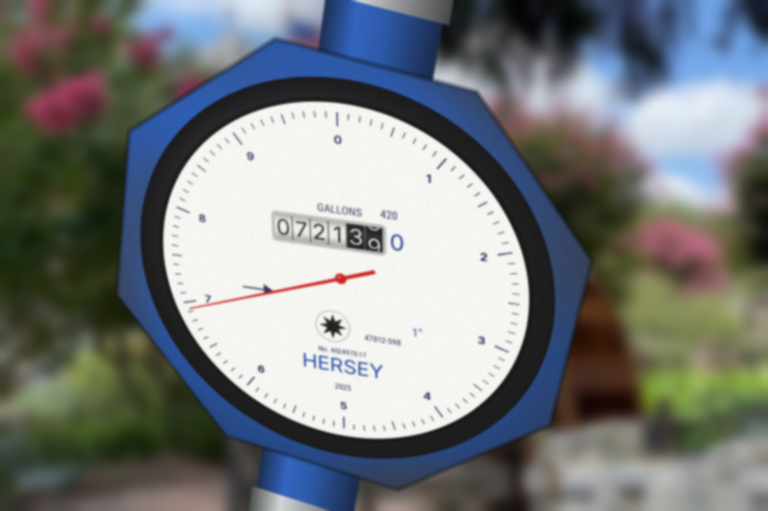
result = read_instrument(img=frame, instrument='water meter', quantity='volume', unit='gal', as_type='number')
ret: 721386.9 gal
